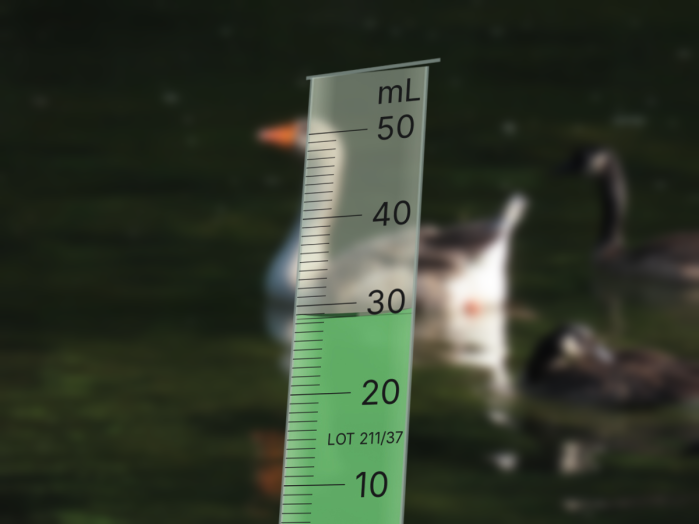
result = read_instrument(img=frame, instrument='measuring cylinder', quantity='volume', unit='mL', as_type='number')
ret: 28.5 mL
